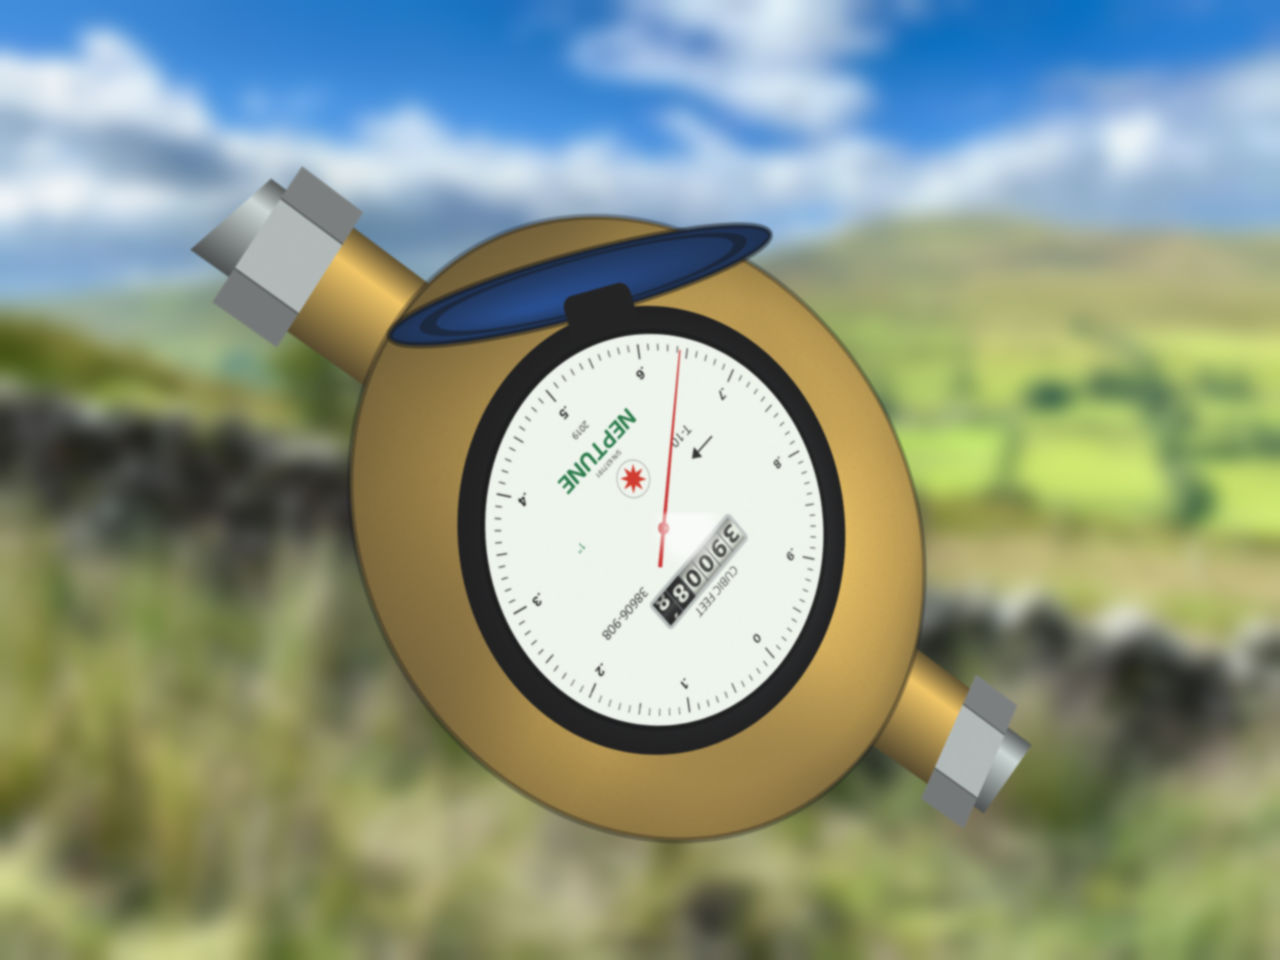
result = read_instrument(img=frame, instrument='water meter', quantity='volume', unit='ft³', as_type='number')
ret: 390087.64 ft³
